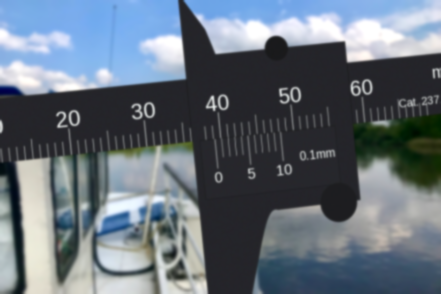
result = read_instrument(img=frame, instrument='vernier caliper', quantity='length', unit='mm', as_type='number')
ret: 39.2 mm
